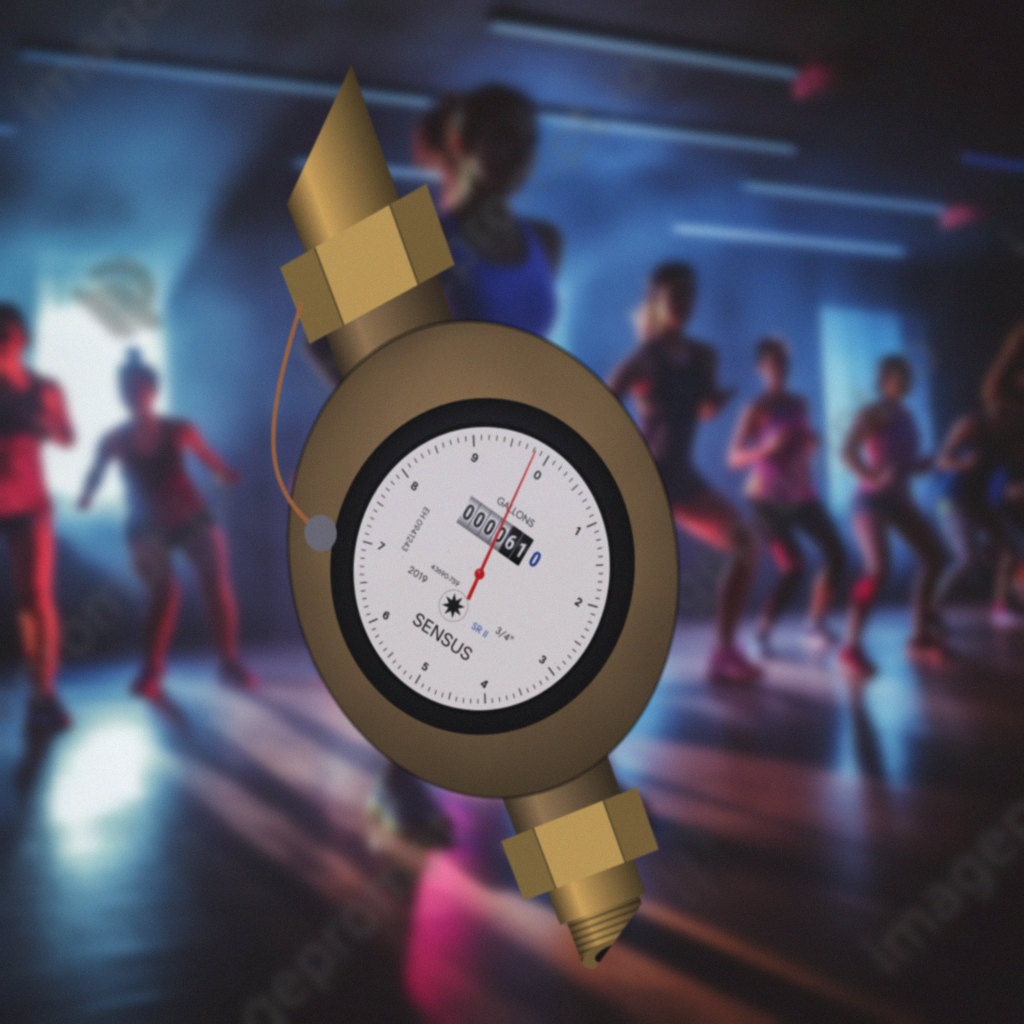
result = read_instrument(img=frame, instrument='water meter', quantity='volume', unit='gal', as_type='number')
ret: 609.8 gal
